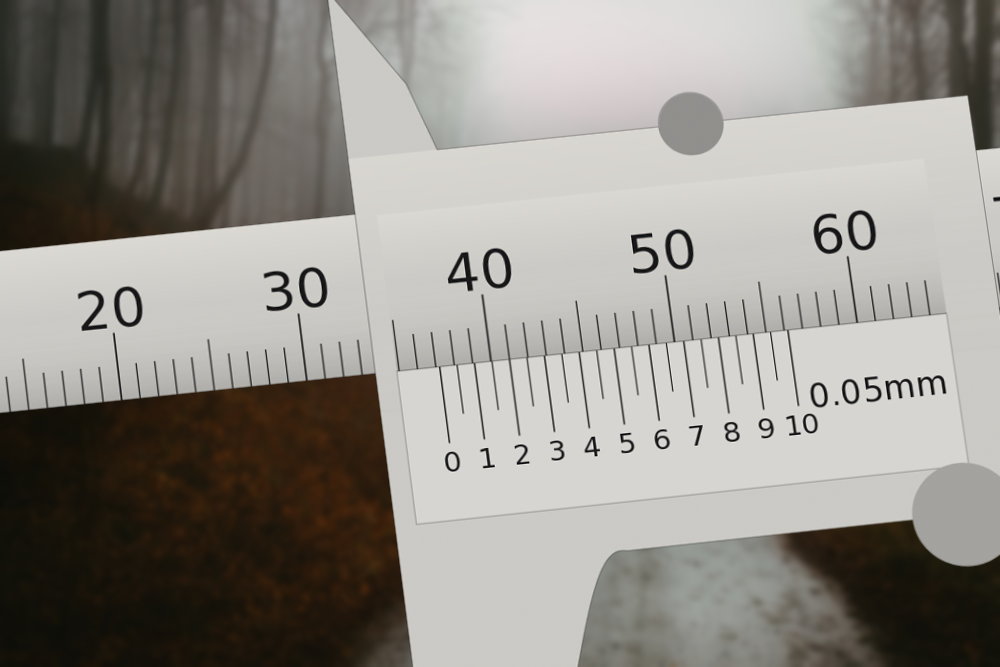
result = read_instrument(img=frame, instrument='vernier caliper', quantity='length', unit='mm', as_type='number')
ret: 37.2 mm
